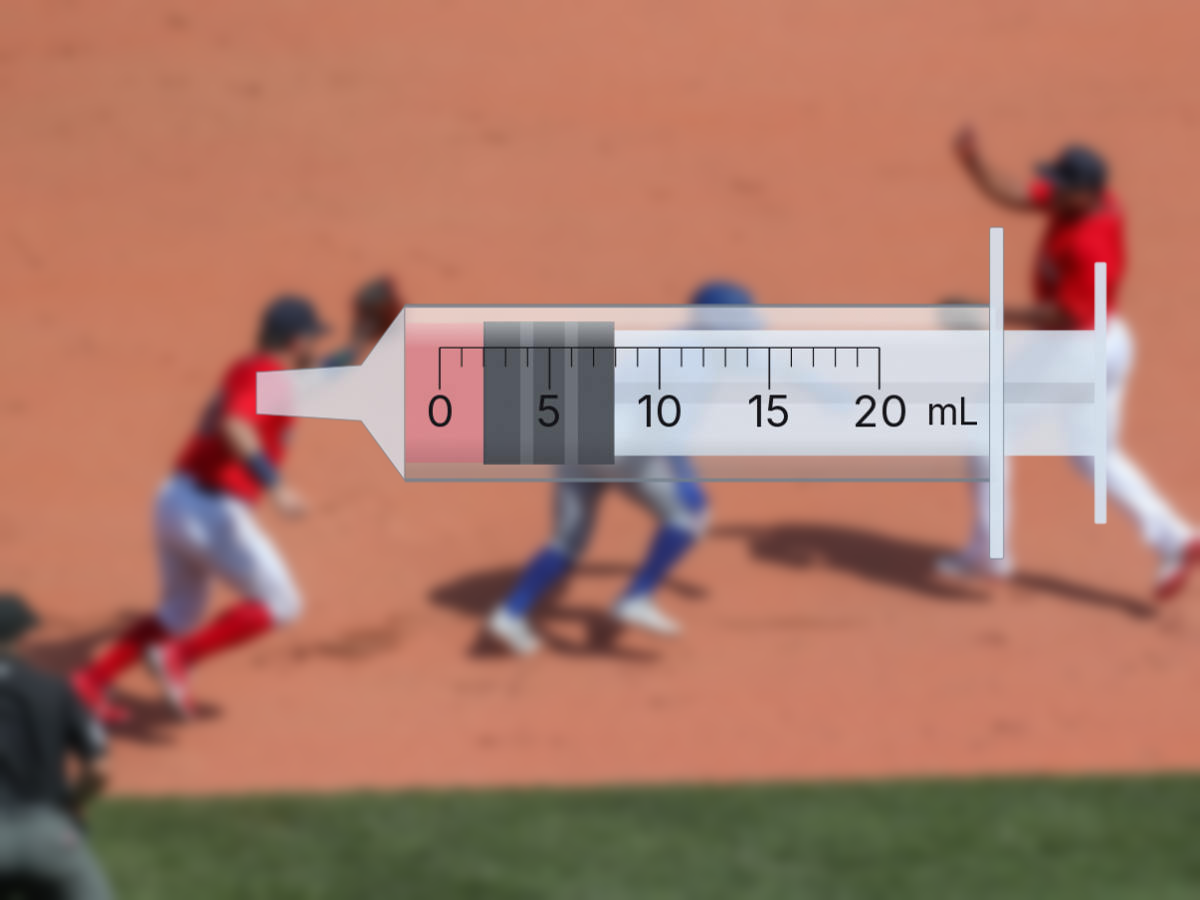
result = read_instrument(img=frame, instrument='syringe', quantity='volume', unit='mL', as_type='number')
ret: 2 mL
